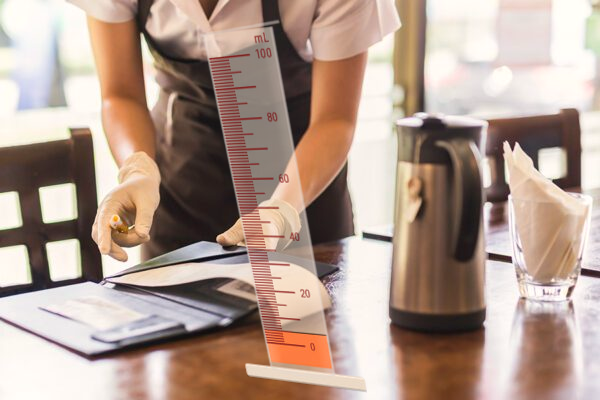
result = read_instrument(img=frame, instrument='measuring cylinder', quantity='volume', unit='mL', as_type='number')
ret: 5 mL
